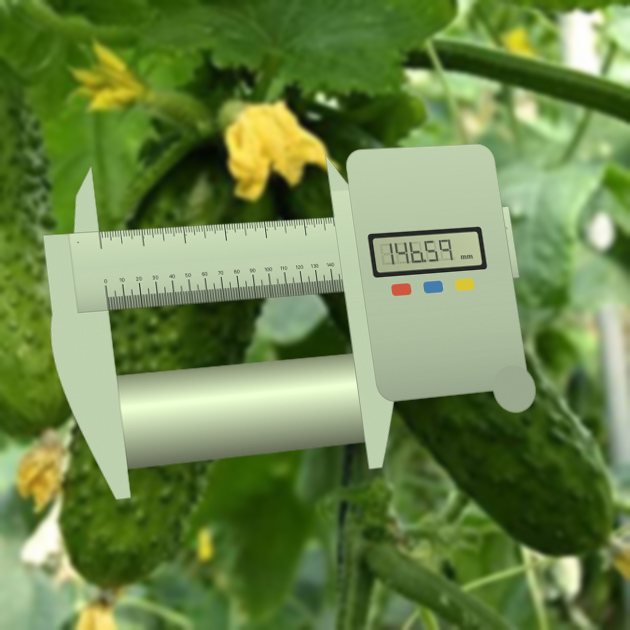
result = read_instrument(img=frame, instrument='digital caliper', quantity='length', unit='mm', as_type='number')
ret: 146.59 mm
